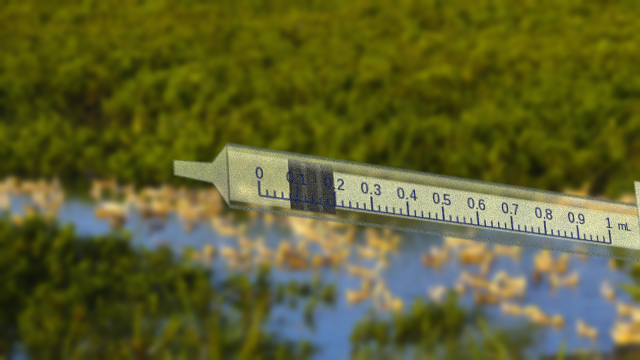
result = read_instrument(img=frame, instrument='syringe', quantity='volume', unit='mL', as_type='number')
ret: 0.08 mL
